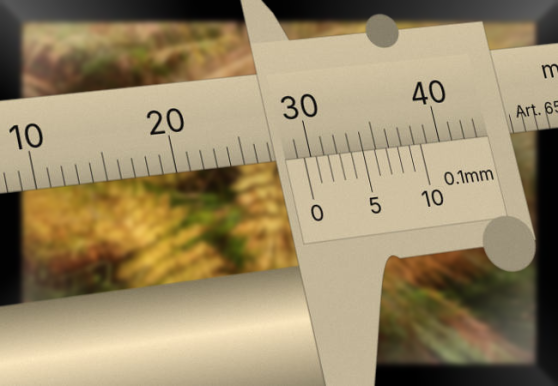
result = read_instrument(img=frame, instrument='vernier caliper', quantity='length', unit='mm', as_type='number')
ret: 29.5 mm
